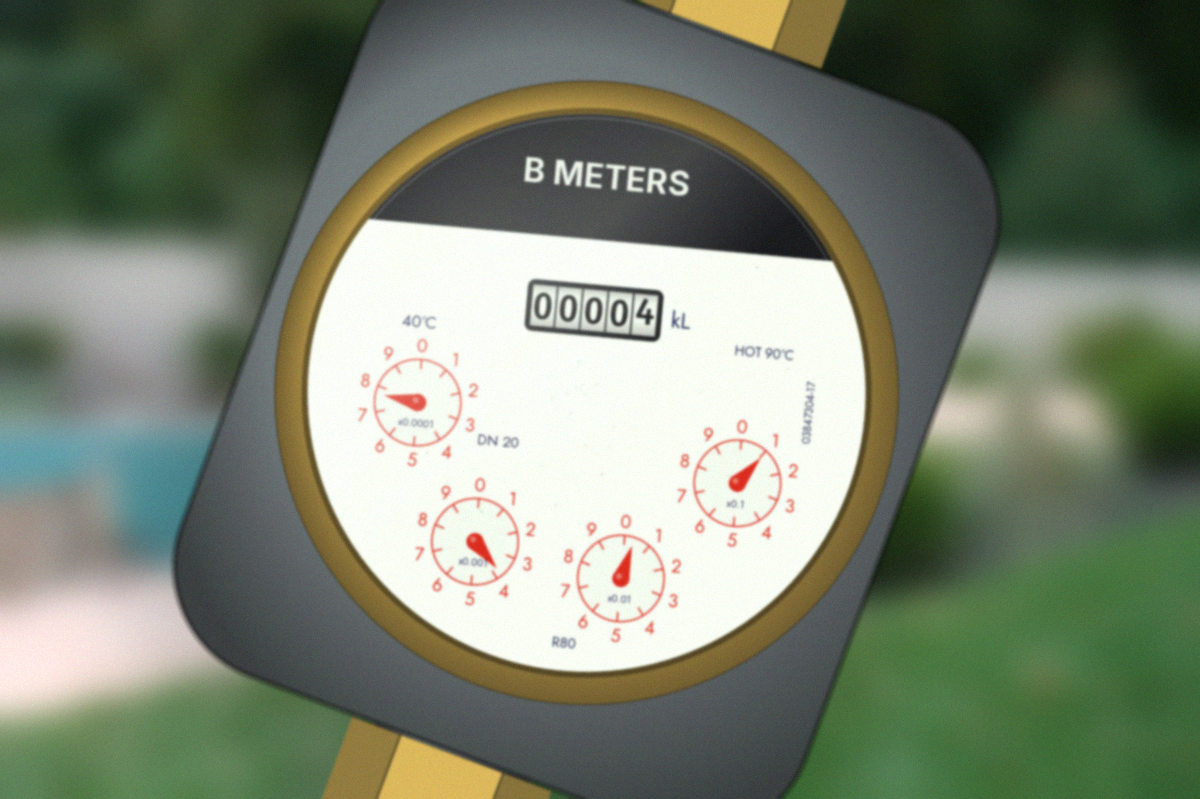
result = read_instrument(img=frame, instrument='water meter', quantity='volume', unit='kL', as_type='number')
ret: 4.1037 kL
